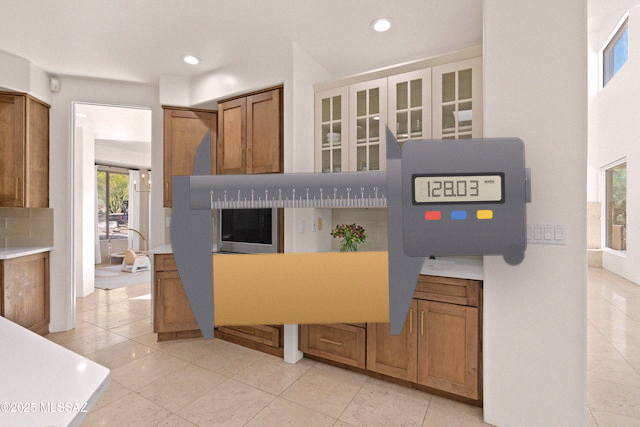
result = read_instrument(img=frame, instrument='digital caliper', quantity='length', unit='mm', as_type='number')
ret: 128.03 mm
